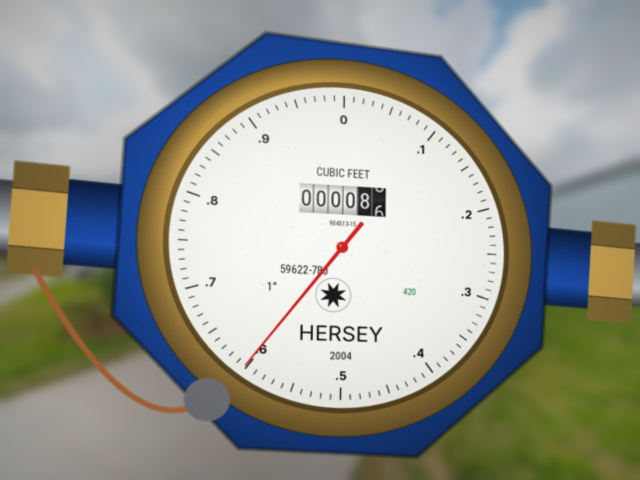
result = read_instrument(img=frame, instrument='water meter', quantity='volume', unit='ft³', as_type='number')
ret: 85.60 ft³
